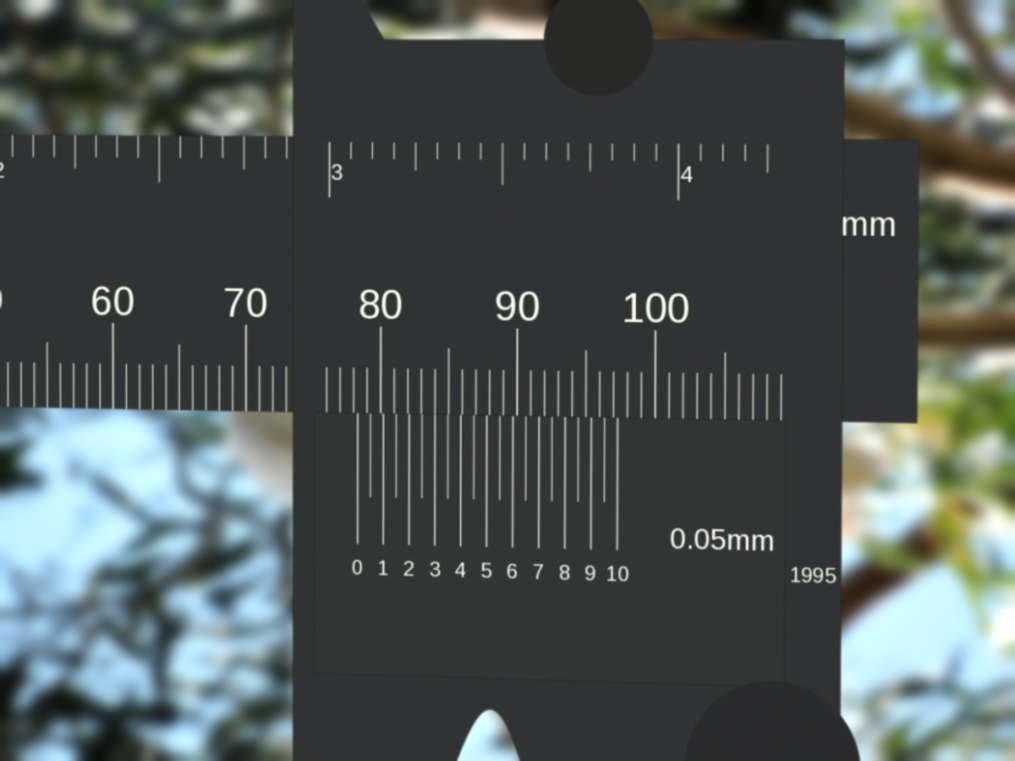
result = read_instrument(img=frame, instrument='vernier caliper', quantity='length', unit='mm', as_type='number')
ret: 78.3 mm
